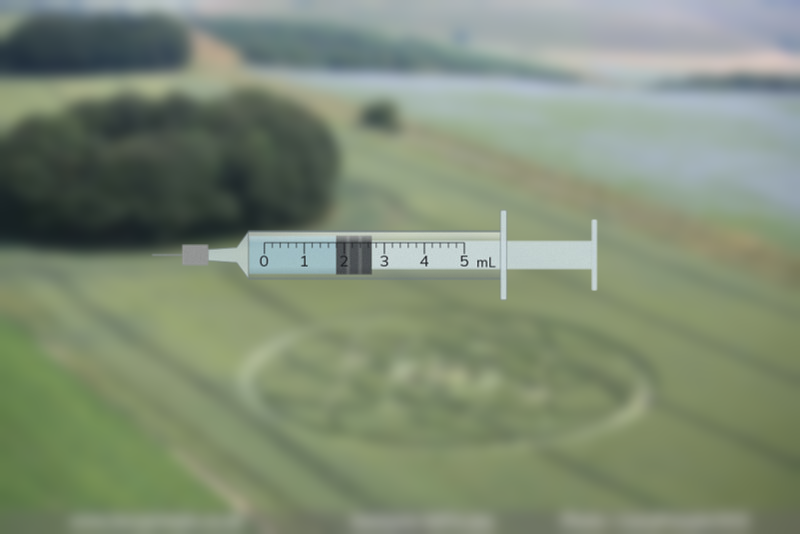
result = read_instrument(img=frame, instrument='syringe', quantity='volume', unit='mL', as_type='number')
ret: 1.8 mL
